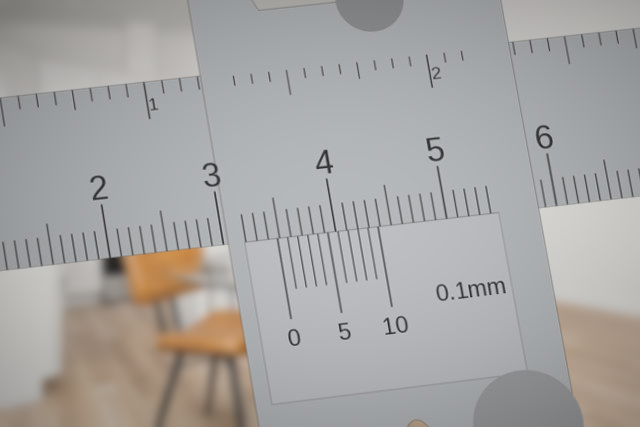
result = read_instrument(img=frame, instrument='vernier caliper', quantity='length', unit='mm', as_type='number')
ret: 34.8 mm
